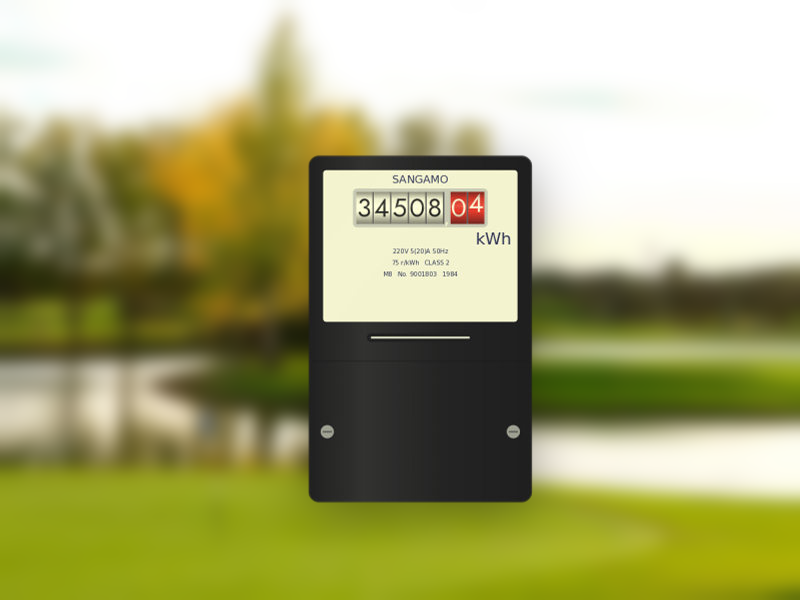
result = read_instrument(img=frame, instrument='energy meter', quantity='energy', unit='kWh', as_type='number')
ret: 34508.04 kWh
